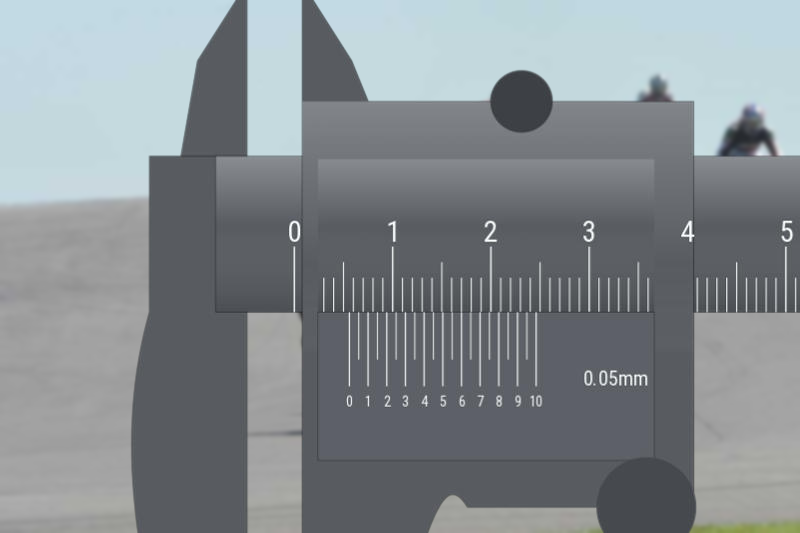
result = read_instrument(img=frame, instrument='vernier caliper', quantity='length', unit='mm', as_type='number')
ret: 5.6 mm
